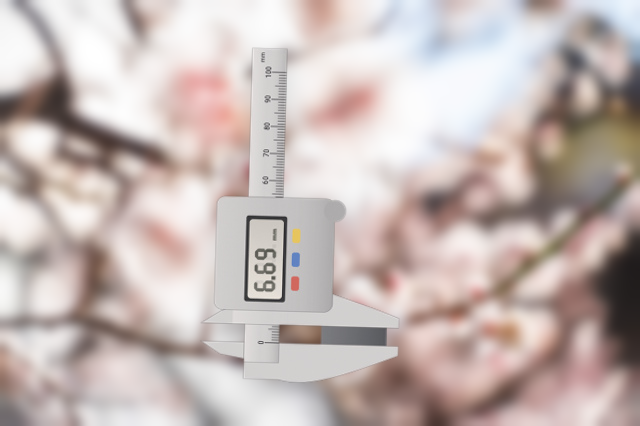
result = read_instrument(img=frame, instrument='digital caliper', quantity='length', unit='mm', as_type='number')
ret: 6.69 mm
